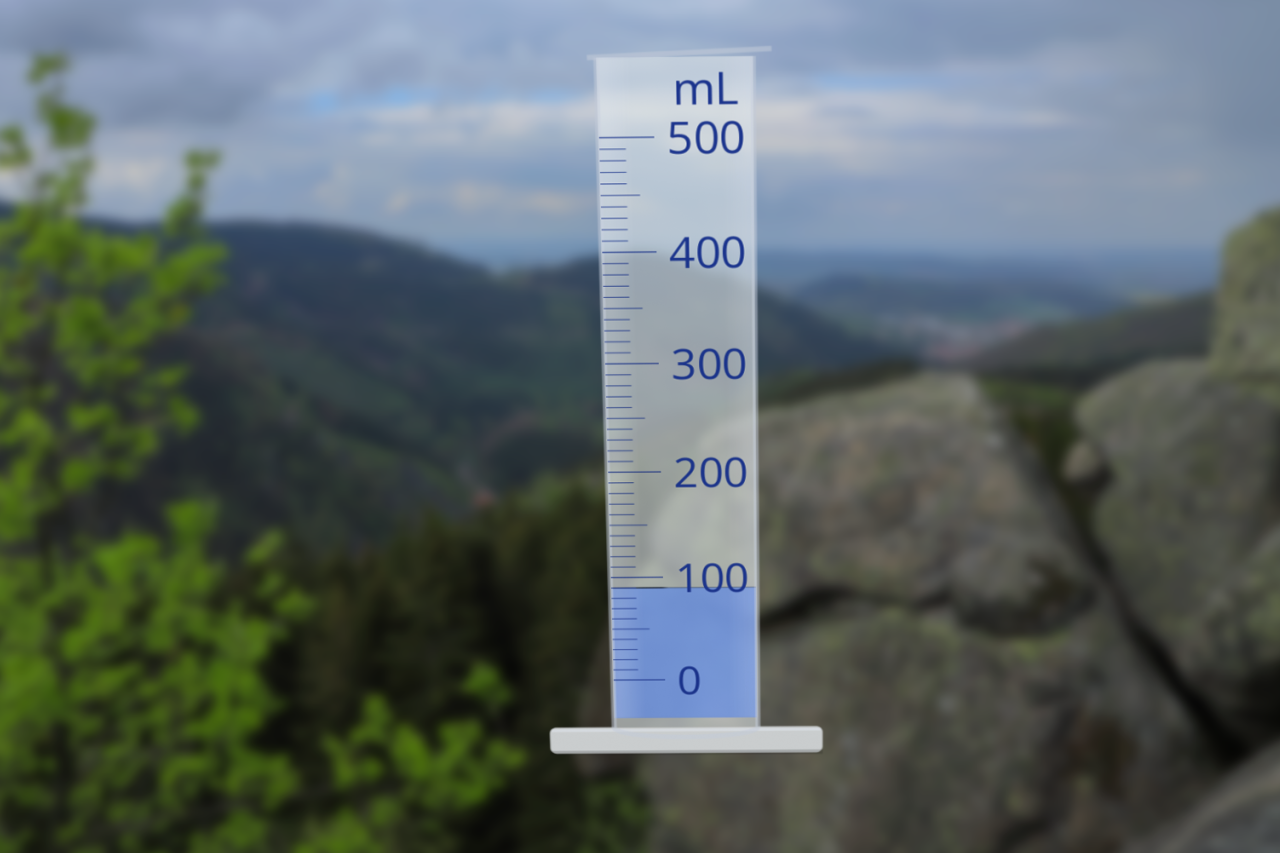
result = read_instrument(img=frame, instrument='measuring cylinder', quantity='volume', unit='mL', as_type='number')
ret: 90 mL
